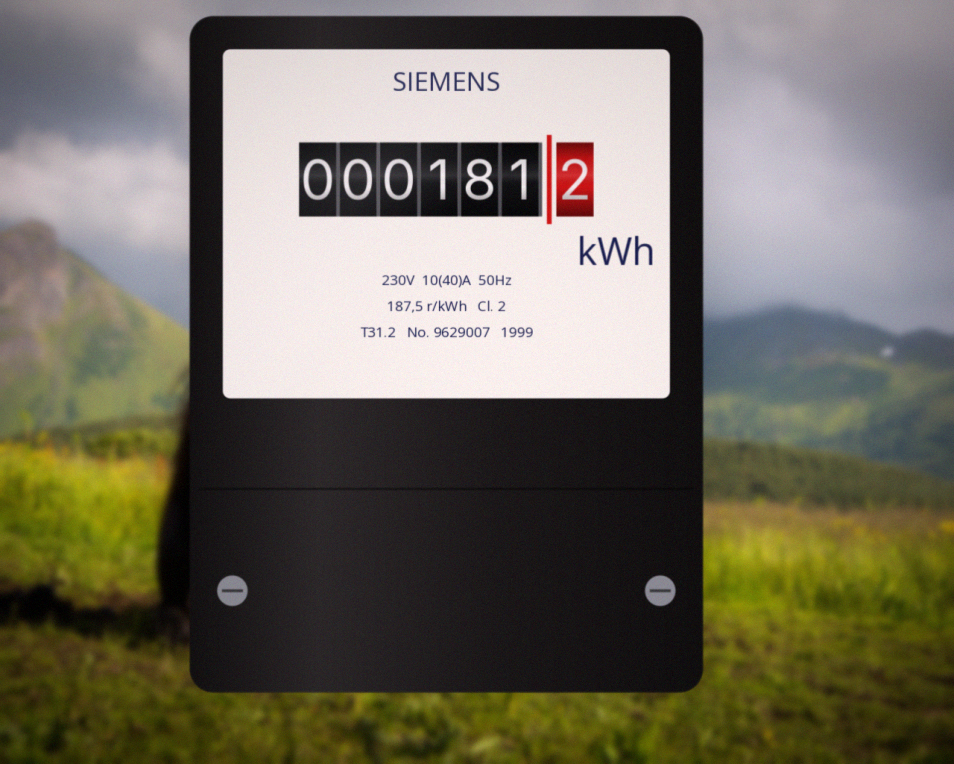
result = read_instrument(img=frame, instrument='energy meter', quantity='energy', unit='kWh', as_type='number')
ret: 181.2 kWh
